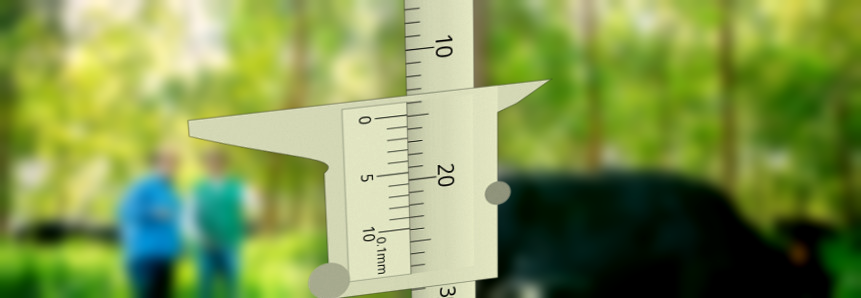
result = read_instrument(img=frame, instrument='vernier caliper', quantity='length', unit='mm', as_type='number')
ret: 14.9 mm
